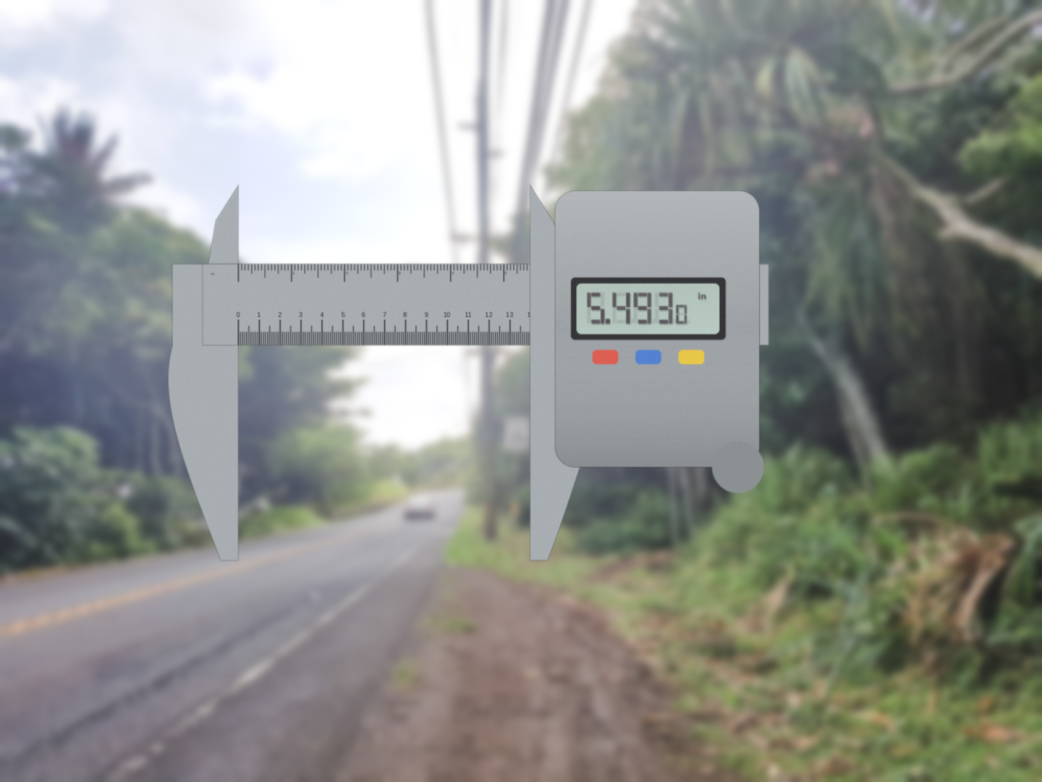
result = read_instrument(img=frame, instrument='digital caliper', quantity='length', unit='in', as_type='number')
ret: 5.4930 in
